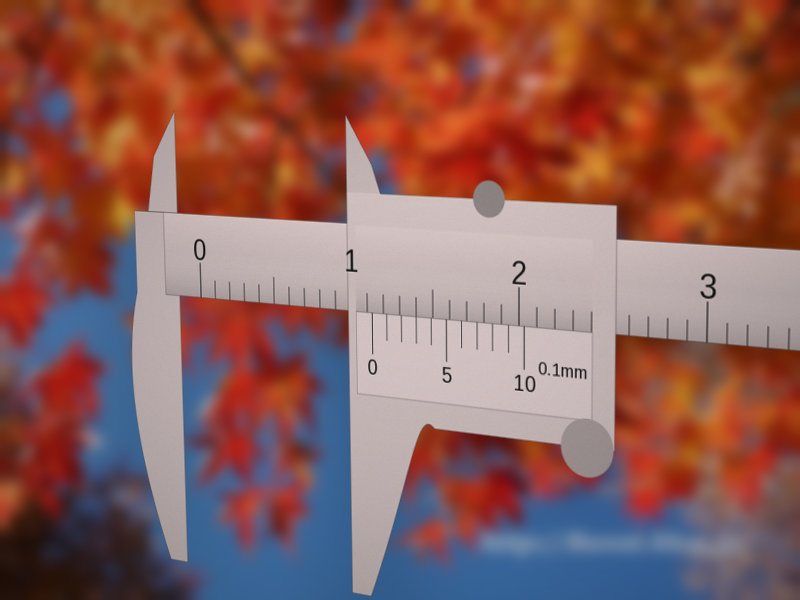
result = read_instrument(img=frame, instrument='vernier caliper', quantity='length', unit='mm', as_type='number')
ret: 11.3 mm
